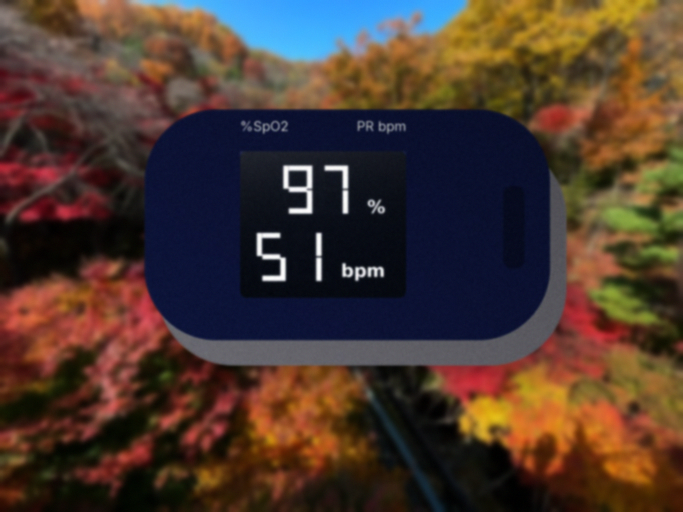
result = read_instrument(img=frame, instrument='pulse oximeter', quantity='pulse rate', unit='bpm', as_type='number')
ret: 51 bpm
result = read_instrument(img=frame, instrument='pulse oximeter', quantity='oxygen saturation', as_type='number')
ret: 97 %
